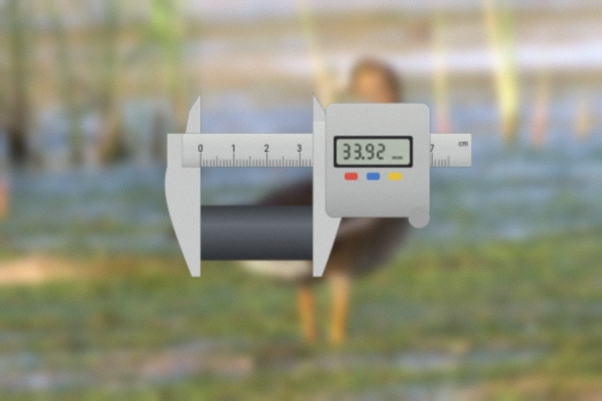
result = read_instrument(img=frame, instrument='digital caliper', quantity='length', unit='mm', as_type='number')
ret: 33.92 mm
